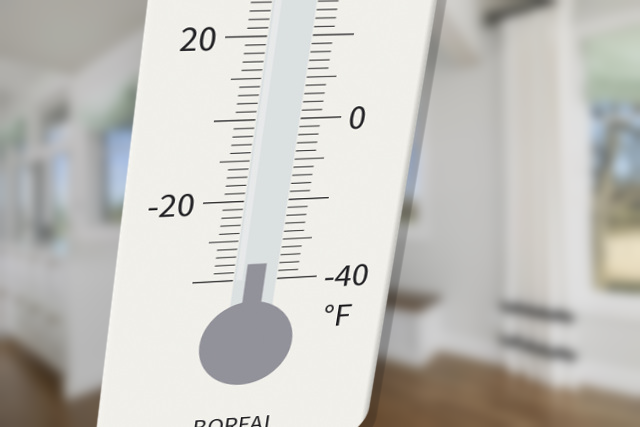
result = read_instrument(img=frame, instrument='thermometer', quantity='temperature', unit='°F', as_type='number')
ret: -36 °F
